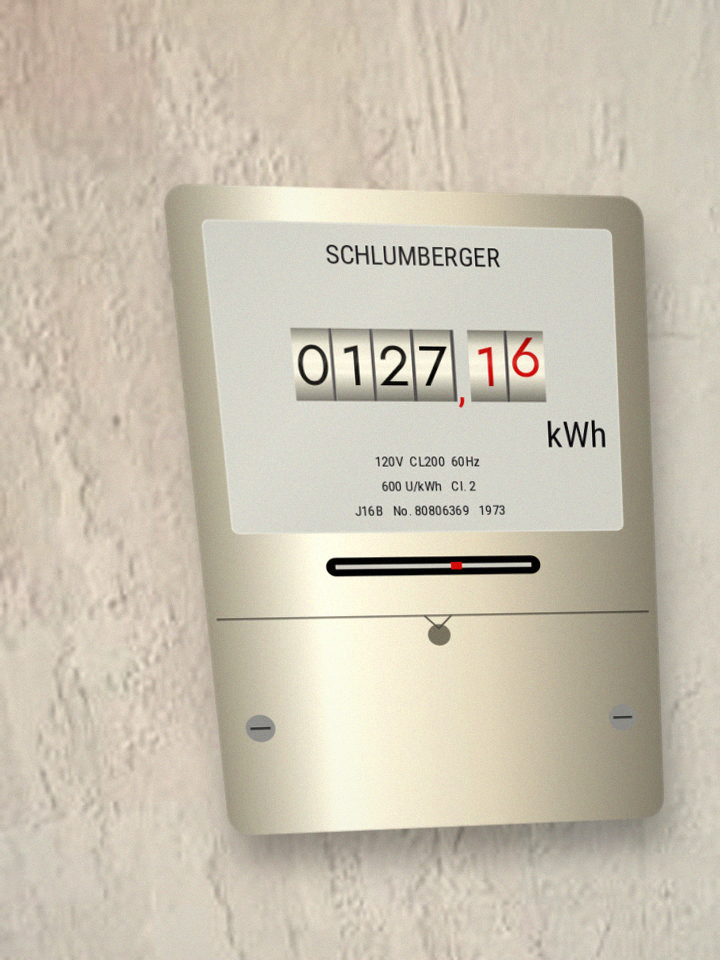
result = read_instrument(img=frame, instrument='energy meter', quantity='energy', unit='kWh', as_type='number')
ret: 127.16 kWh
